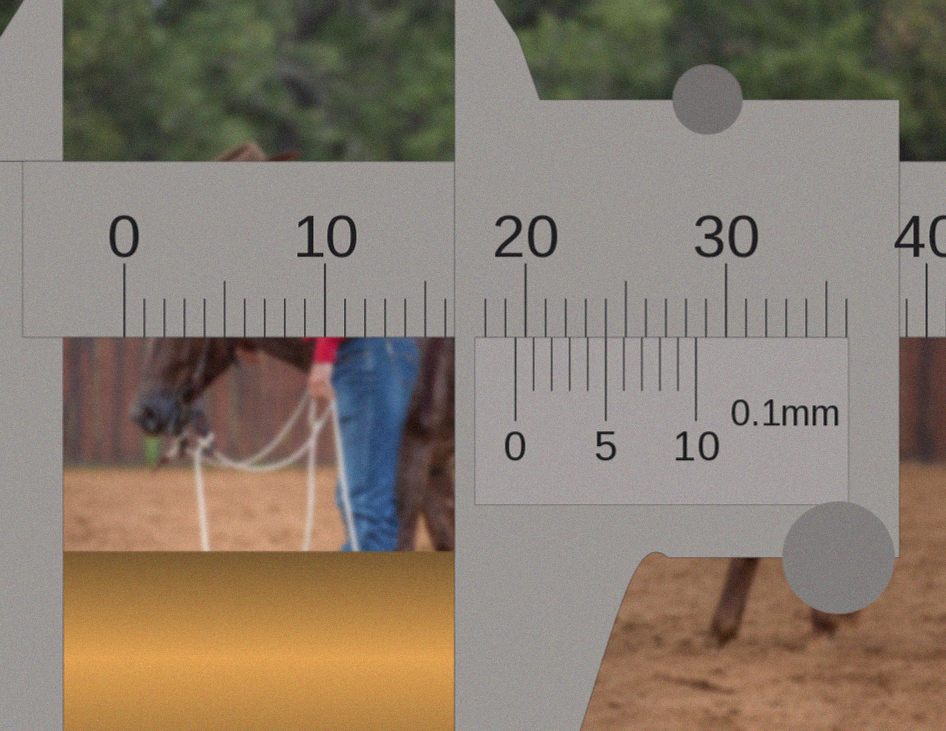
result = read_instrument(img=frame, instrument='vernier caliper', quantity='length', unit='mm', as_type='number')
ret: 19.5 mm
